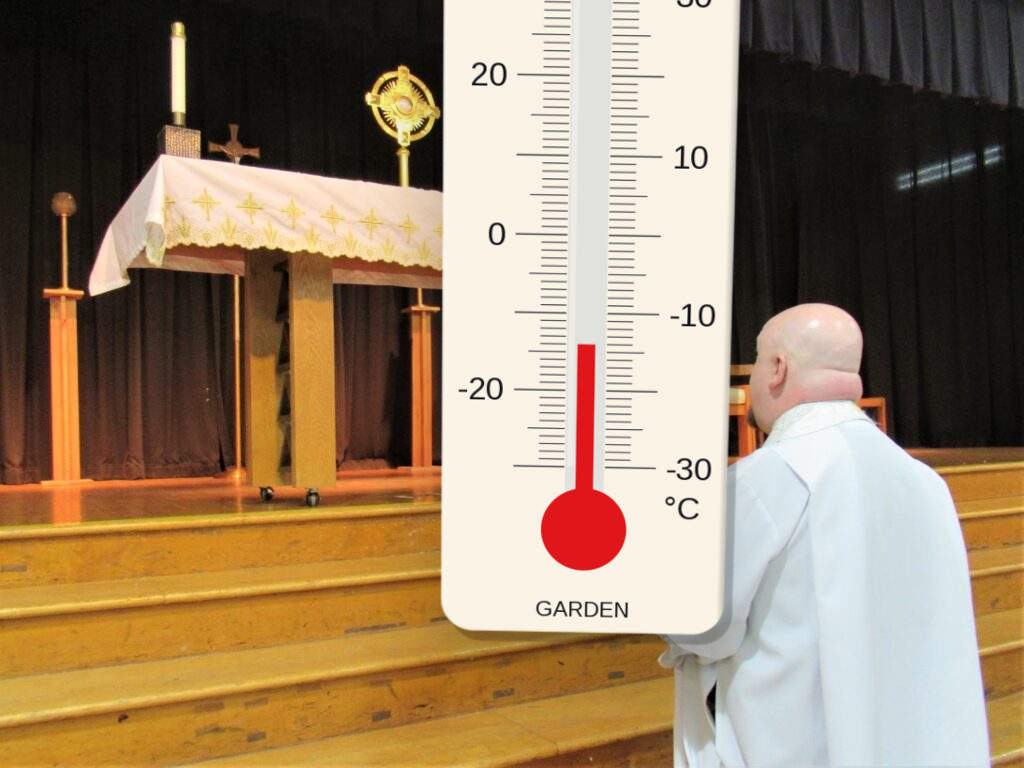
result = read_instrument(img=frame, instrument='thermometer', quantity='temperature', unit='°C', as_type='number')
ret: -14 °C
